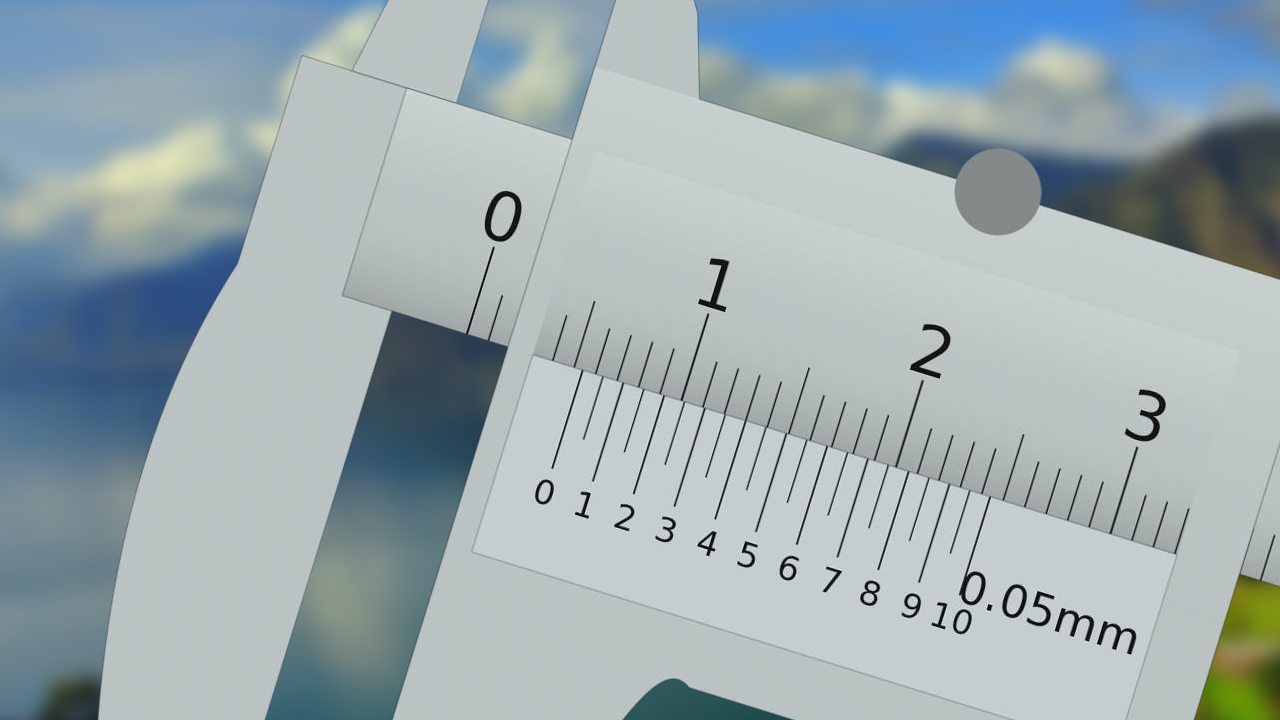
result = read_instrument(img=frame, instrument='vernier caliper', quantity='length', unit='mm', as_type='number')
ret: 5.4 mm
